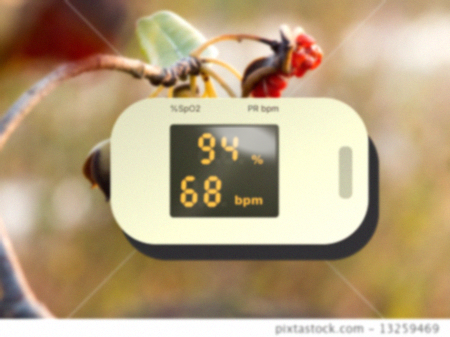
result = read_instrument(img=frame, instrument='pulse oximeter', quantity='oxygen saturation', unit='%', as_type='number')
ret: 94 %
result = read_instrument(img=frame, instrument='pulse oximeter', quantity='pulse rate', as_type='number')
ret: 68 bpm
